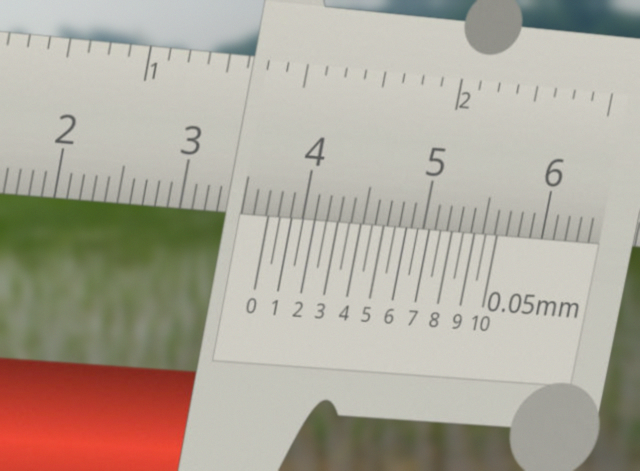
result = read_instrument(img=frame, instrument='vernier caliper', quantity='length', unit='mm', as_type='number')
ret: 37.2 mm
